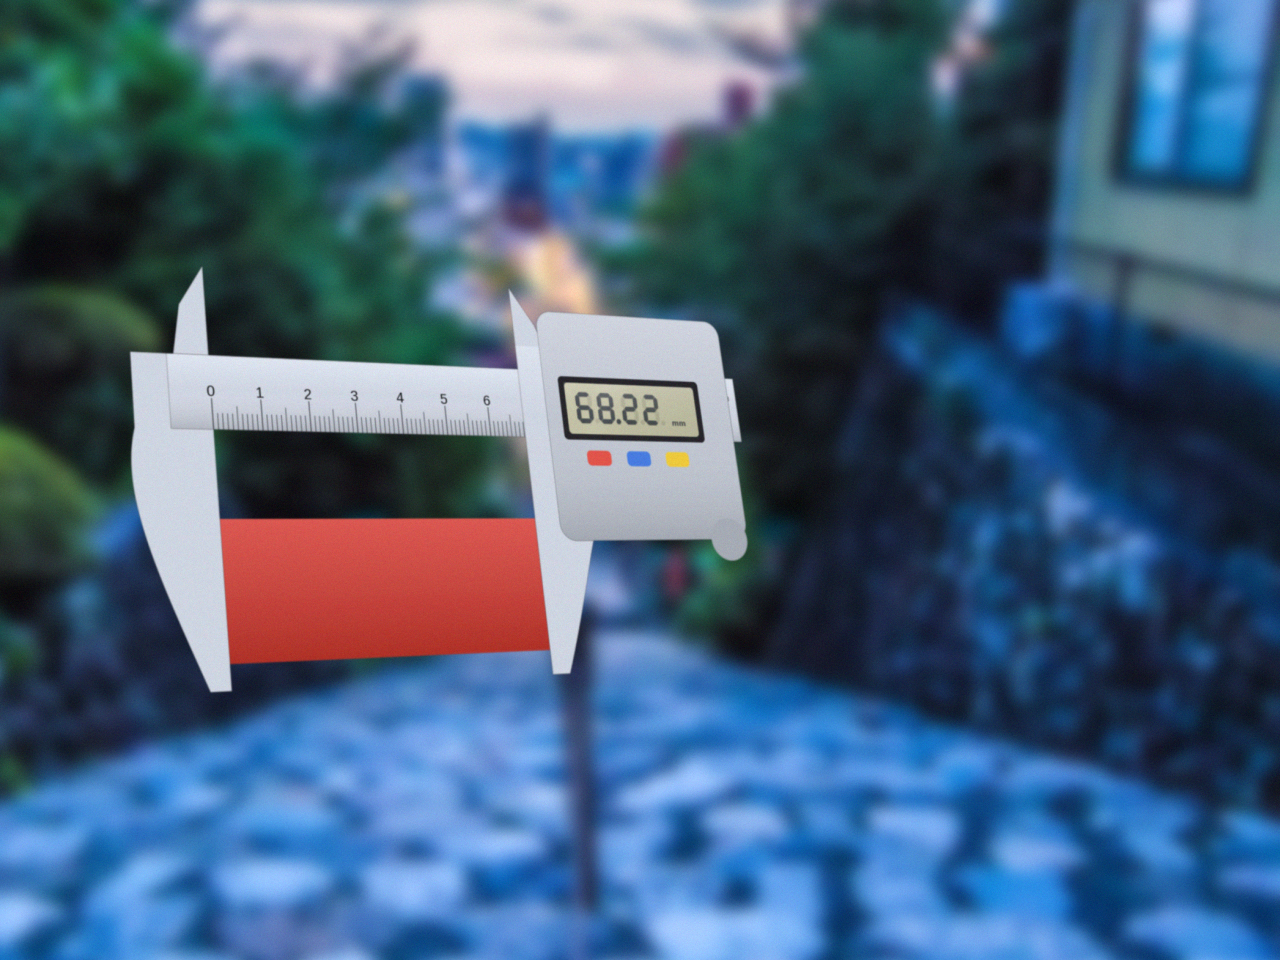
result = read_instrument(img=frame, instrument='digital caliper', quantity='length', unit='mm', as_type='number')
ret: 68.22 mm
